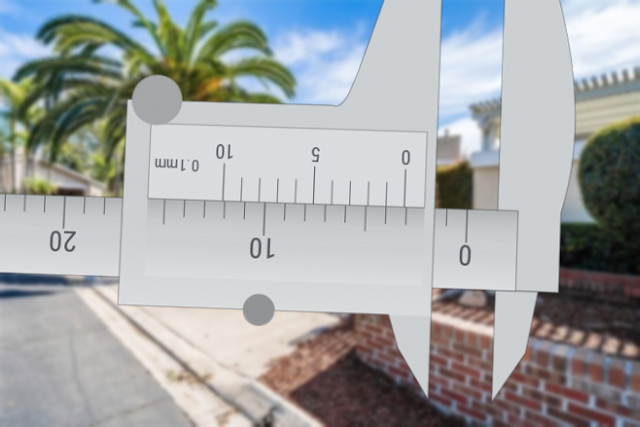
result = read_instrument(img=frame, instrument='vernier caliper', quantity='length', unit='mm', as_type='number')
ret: 3.1 mm
